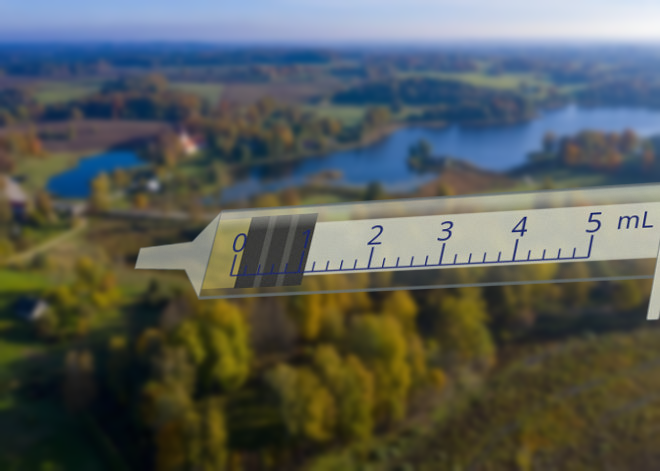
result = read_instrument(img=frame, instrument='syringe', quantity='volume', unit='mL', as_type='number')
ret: 0.1 mL
